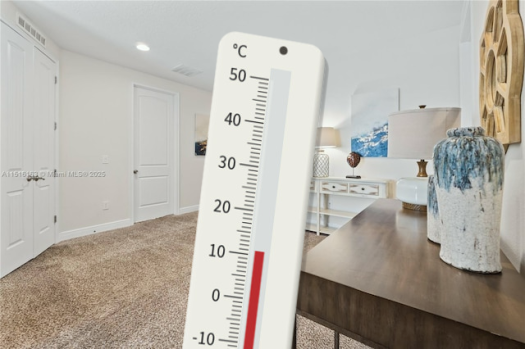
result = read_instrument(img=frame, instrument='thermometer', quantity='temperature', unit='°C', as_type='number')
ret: 11 °C
